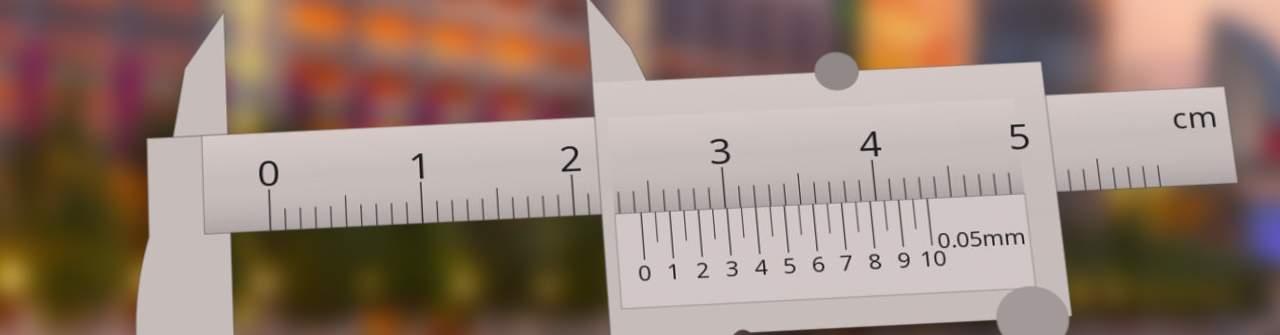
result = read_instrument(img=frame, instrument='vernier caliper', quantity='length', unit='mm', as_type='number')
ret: 24.4 mm
